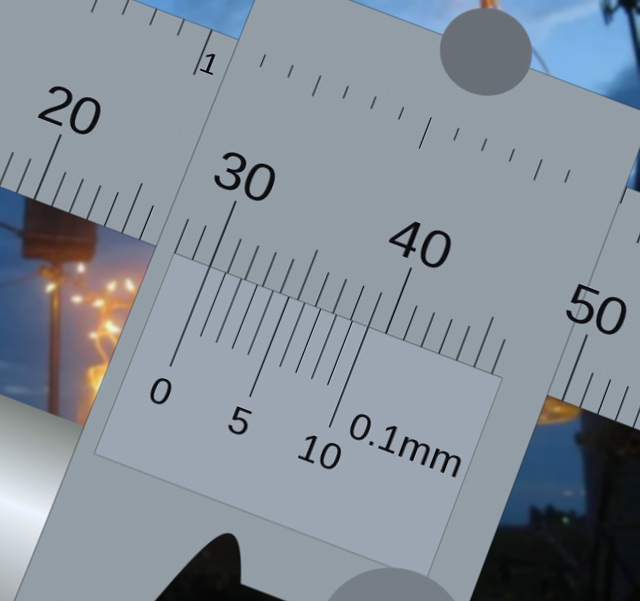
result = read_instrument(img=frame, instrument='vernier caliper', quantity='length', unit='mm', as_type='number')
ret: 30.0 mm
